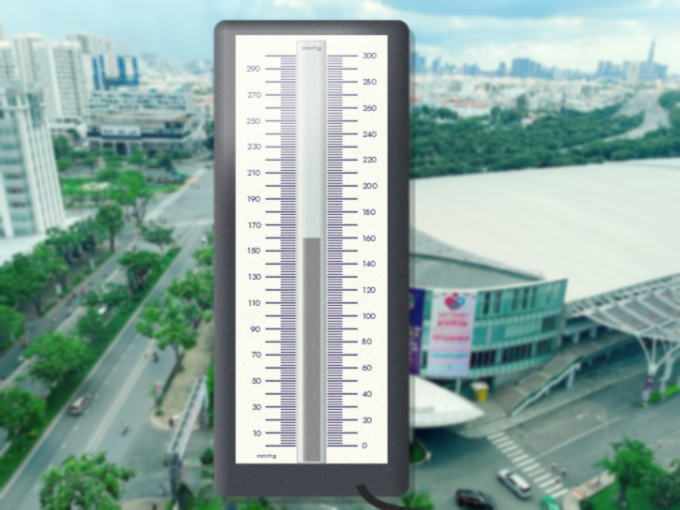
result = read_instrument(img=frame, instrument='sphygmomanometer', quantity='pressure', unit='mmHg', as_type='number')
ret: 160 mmHg
